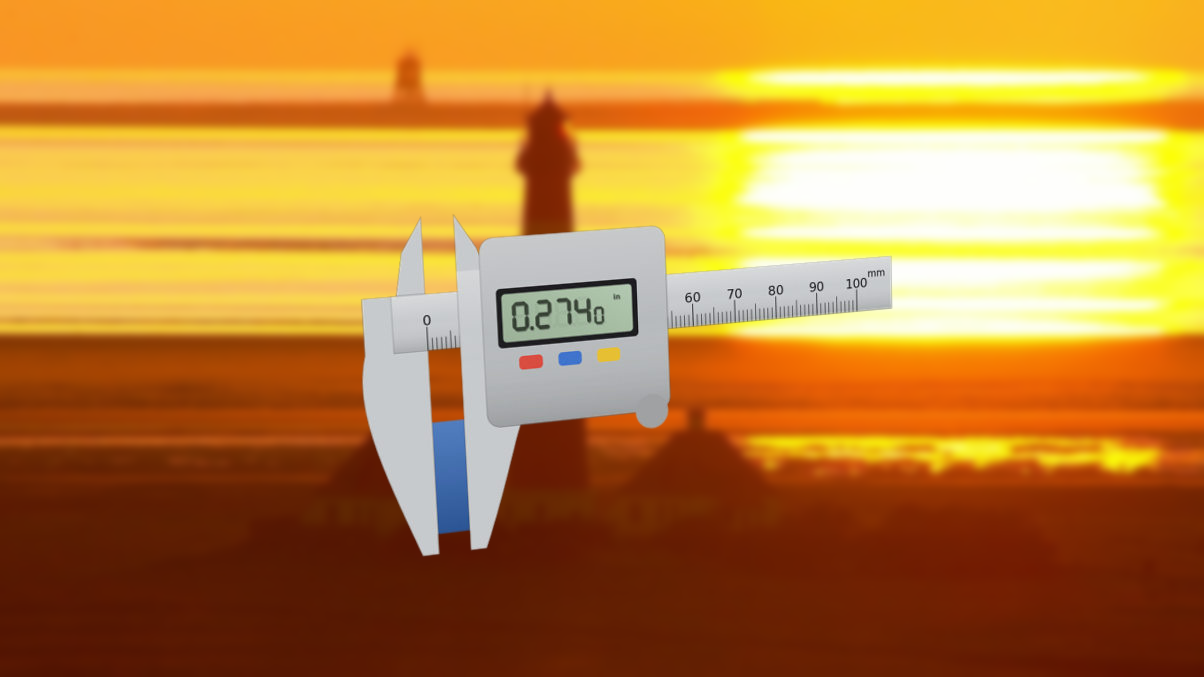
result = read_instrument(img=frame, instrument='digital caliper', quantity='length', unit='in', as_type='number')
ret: 0.2740 in
